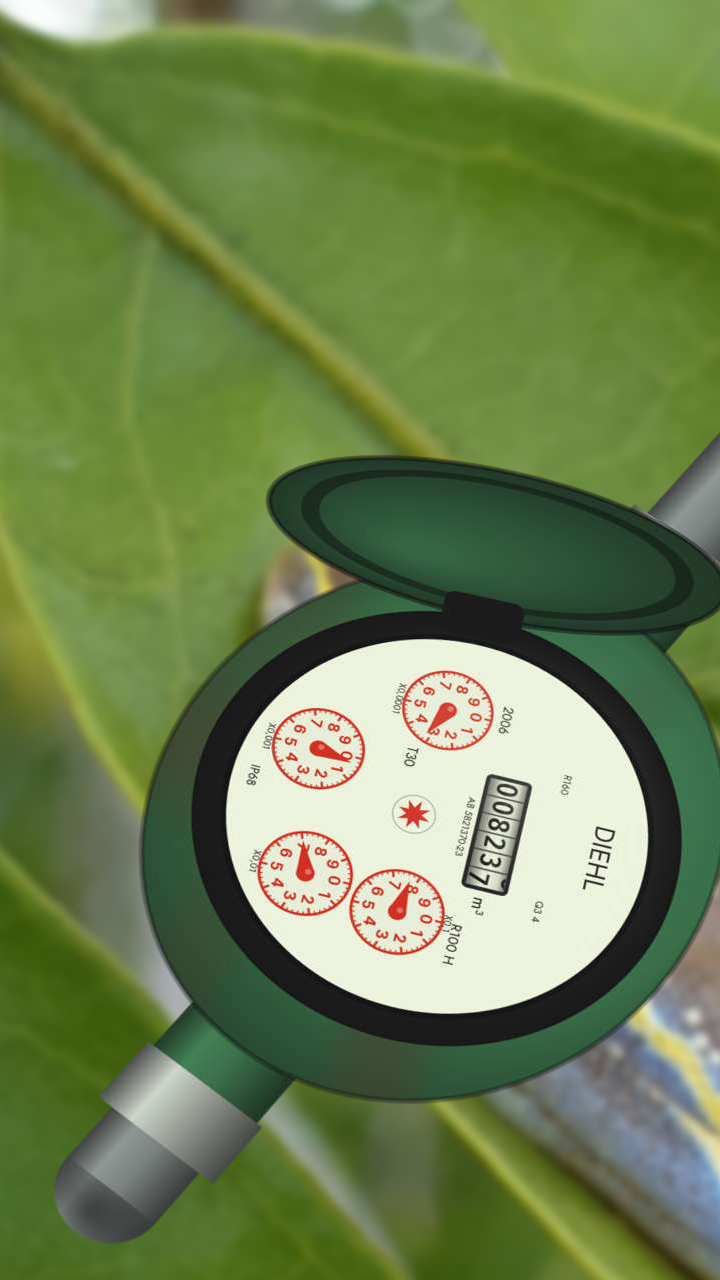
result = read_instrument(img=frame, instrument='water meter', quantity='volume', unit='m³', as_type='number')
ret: 8236.7703 m³
